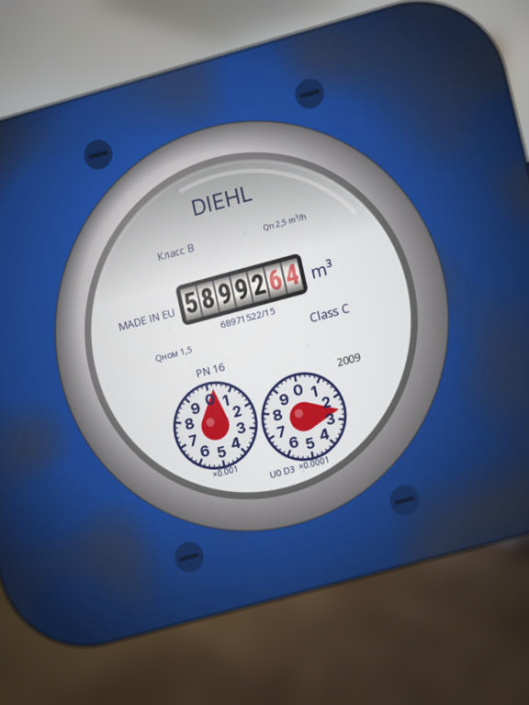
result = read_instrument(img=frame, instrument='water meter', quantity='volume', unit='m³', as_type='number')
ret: 58992.6402 m³
